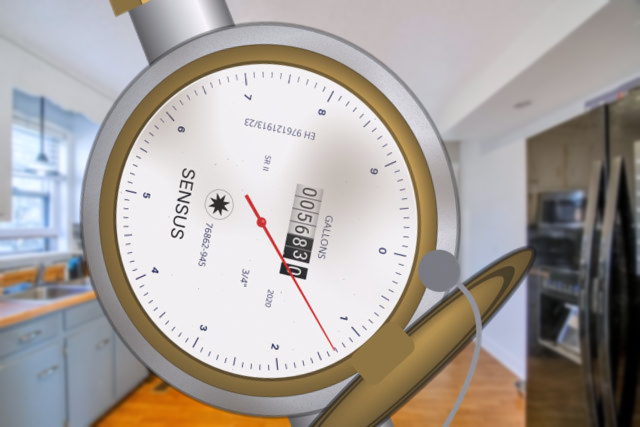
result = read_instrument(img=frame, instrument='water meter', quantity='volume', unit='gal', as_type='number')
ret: 56831.3 gal
